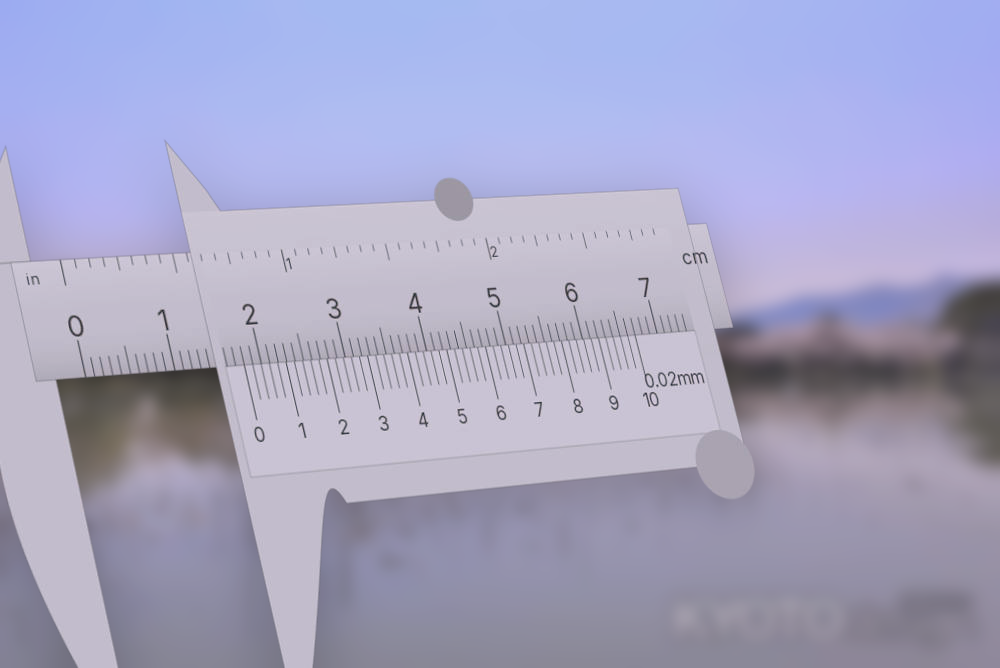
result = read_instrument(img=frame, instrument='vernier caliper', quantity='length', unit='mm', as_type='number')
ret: 18.0 mm
